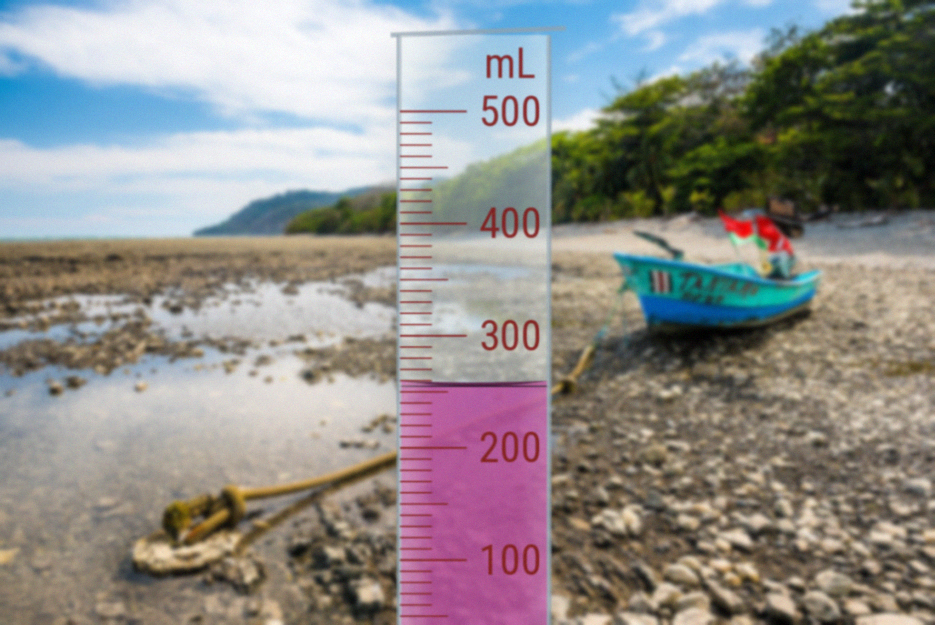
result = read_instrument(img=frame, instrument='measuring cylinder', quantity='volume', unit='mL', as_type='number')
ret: 255 mL
